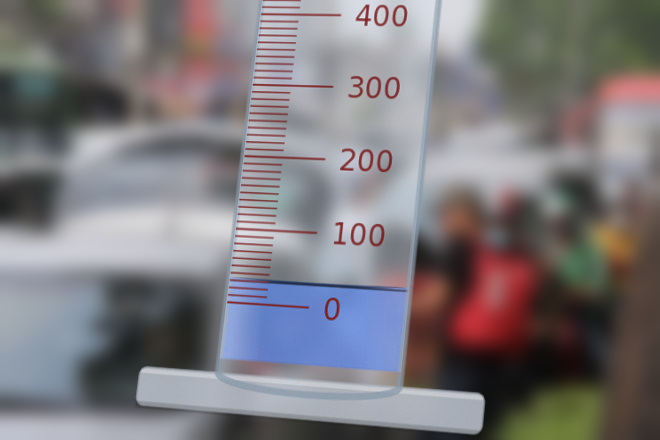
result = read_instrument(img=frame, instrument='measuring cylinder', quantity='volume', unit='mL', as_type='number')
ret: 30 mL
